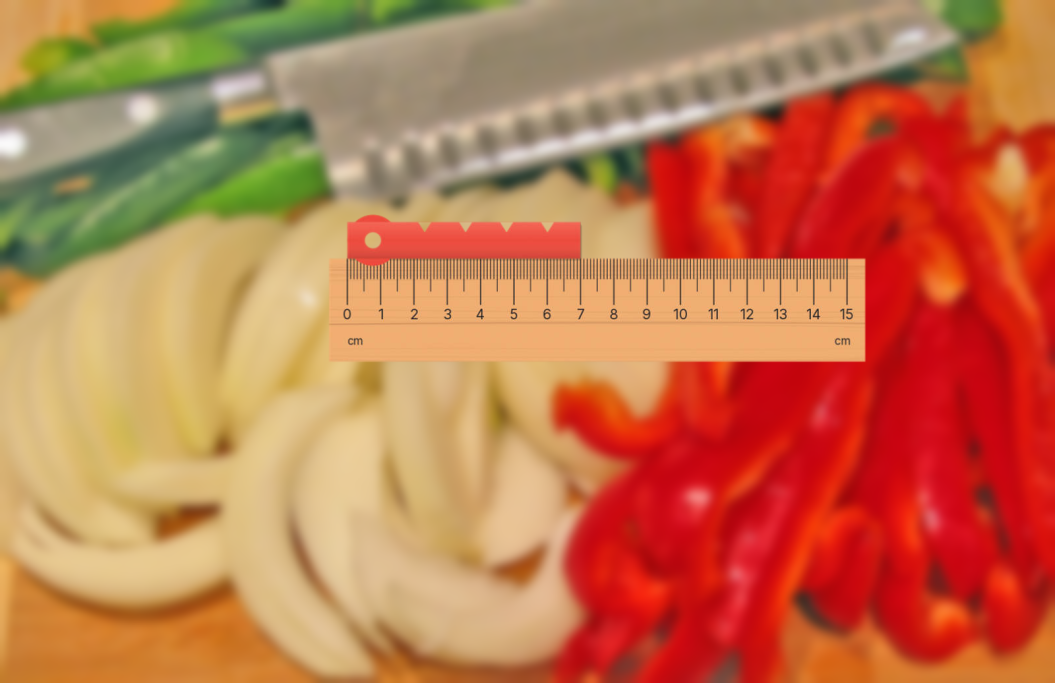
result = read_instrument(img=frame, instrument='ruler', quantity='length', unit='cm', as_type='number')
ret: 7 cm
